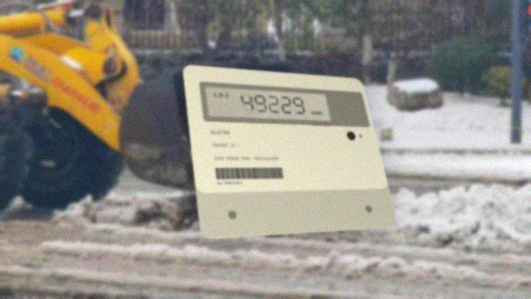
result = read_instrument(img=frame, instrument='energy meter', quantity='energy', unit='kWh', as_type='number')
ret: 49229 kWh
